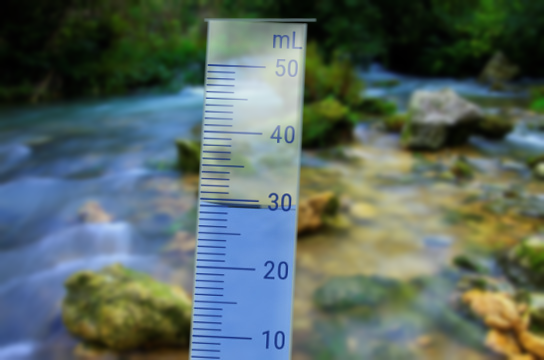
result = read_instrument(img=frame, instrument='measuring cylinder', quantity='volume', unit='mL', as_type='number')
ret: 29 mL
